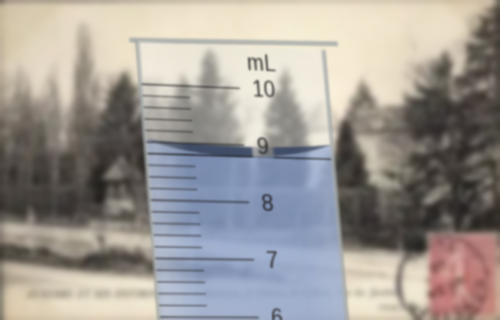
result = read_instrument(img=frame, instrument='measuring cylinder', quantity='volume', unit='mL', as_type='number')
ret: 8.8 mL
